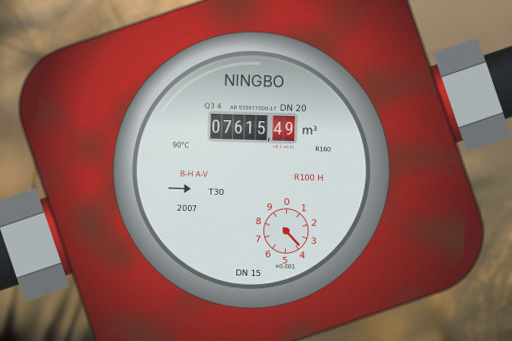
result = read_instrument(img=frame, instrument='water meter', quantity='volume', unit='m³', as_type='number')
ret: 7615.493 m³
